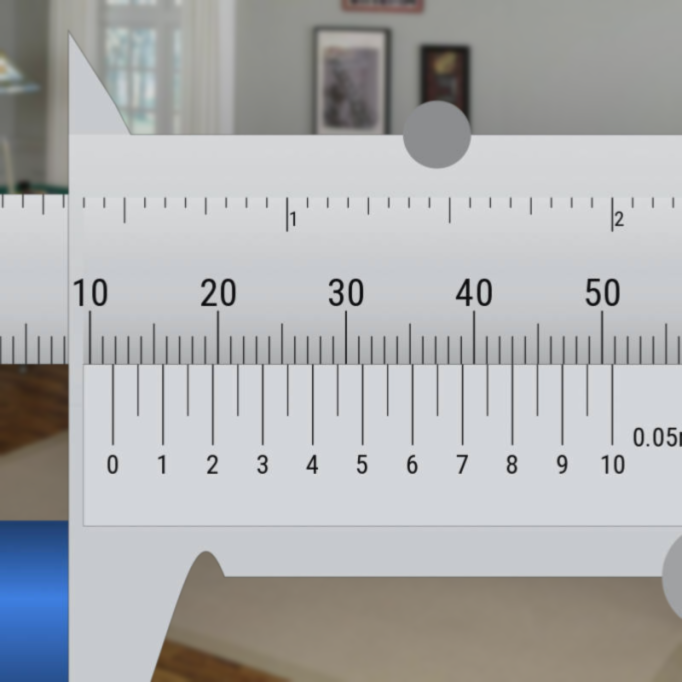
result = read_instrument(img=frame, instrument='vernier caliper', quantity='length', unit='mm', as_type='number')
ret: 11.8 mm
